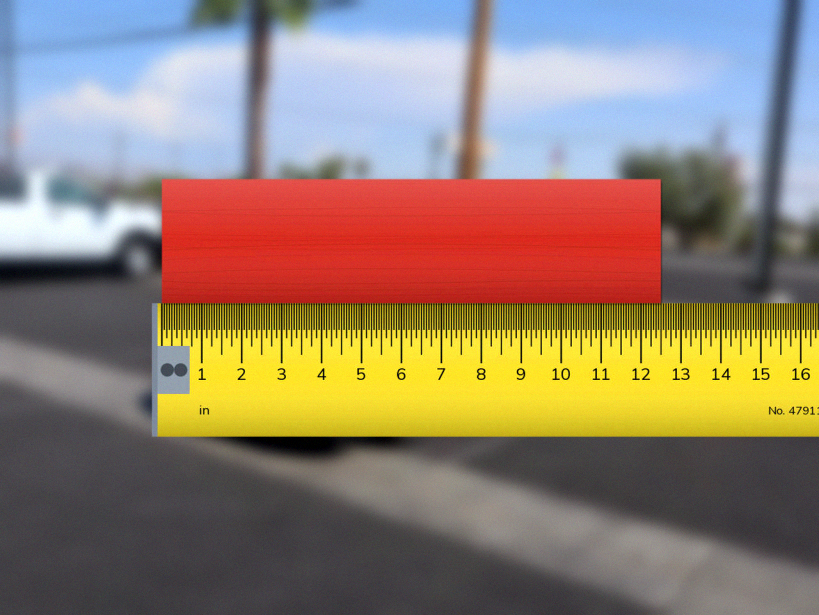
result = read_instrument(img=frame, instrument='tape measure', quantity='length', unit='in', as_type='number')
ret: 12.5 in
